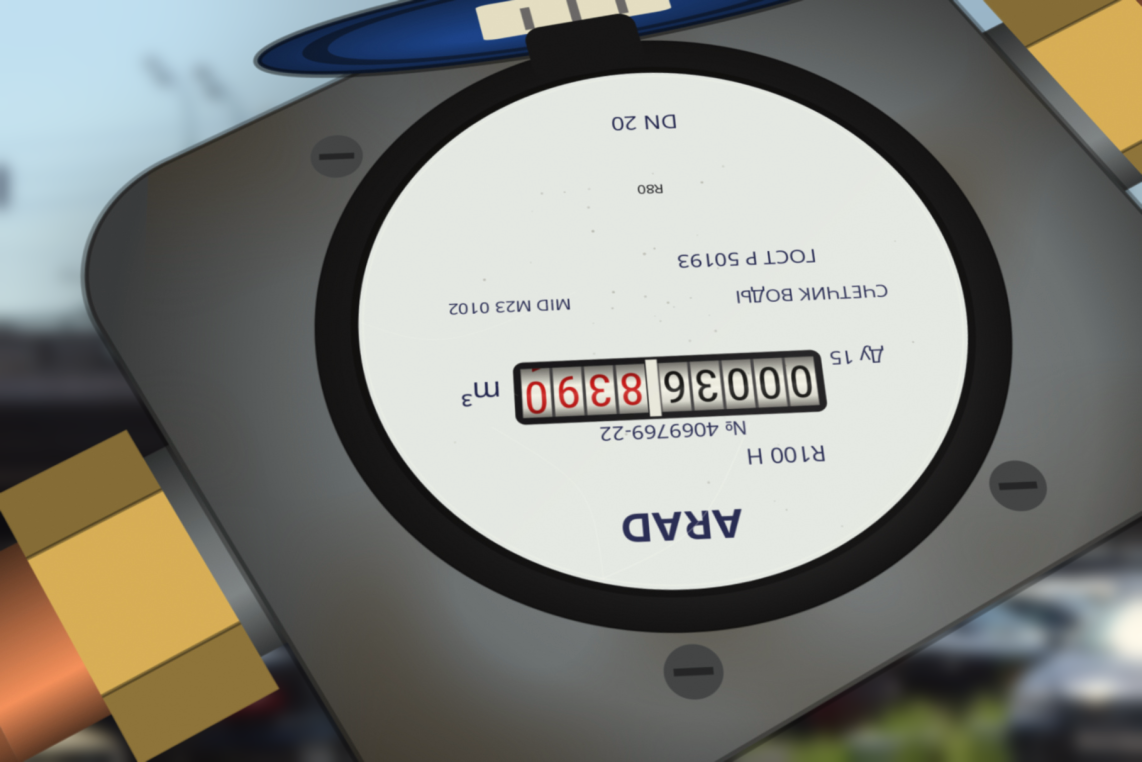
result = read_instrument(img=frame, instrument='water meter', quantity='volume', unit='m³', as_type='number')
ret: 36.8390 m³
